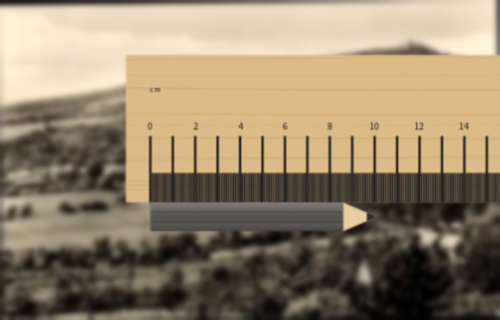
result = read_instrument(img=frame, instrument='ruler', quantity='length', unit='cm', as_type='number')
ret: 10 cm
